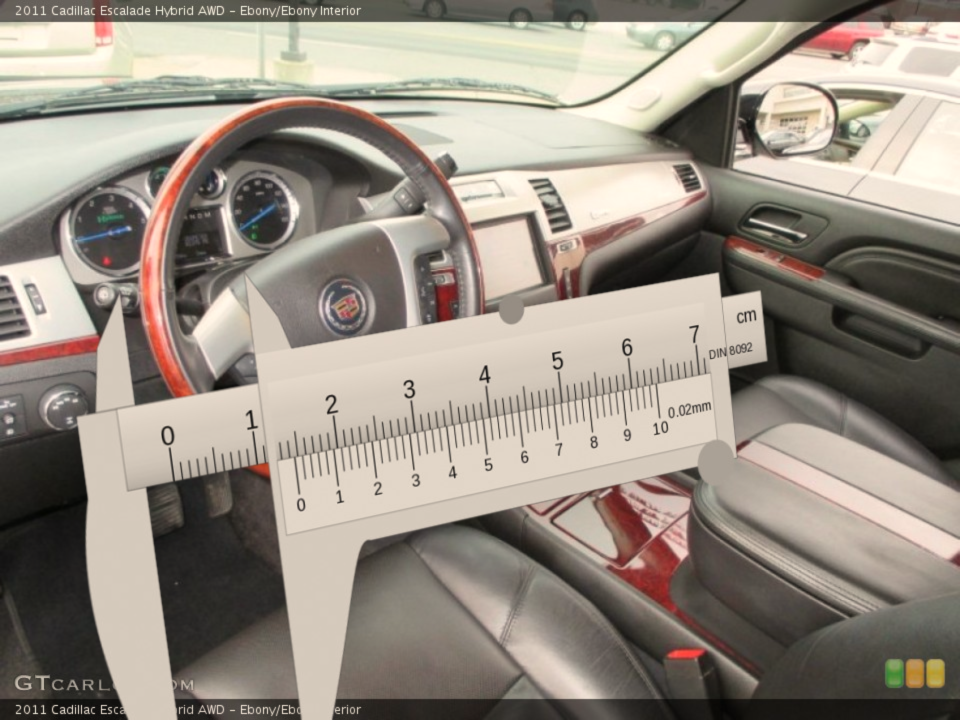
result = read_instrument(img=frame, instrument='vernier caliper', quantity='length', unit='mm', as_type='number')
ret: 14.6 mm
